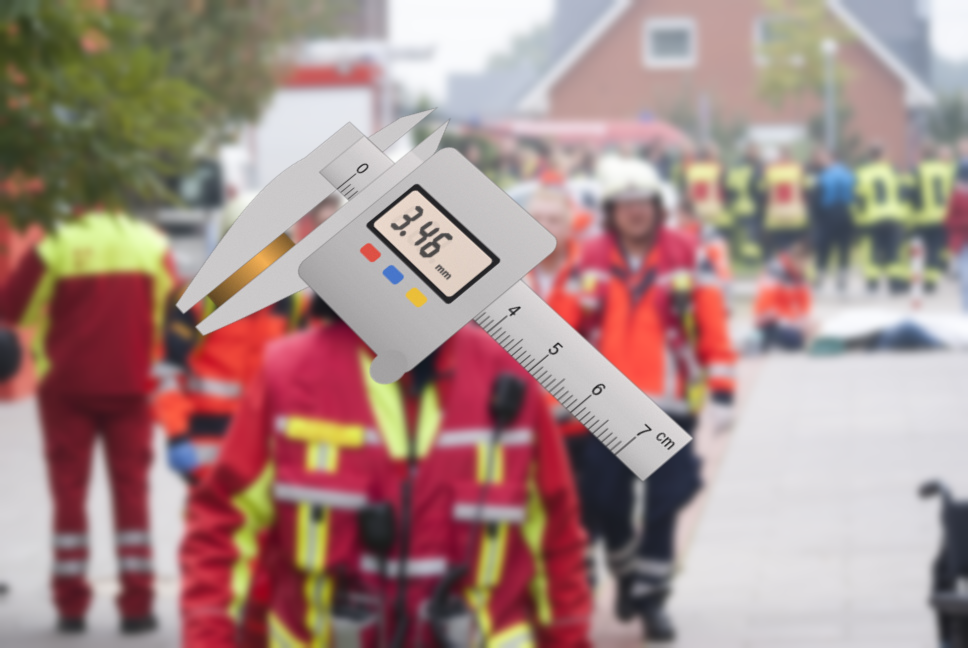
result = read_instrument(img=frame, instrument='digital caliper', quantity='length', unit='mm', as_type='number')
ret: 3.46 mm
